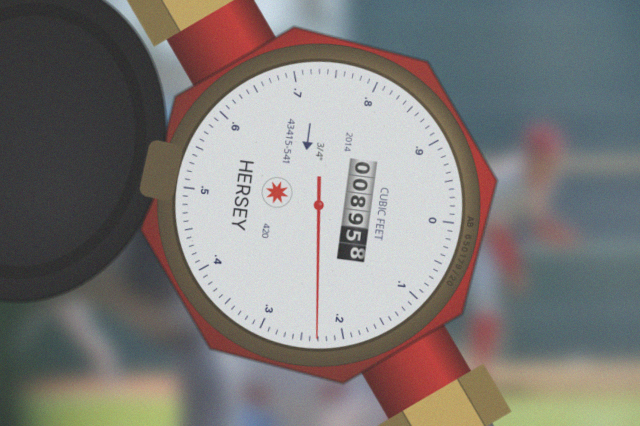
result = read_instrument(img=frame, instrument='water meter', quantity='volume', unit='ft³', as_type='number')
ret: 8958.23 ft³
